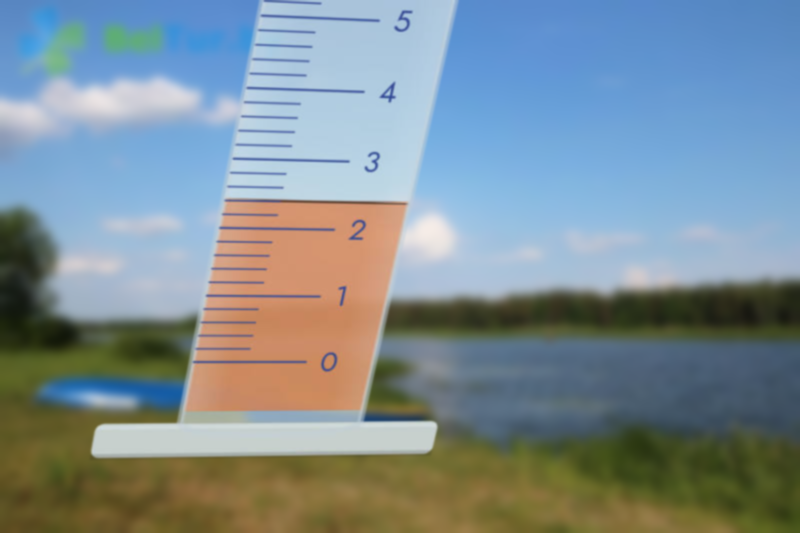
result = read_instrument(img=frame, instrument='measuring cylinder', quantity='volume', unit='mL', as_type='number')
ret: 2.4 mL
